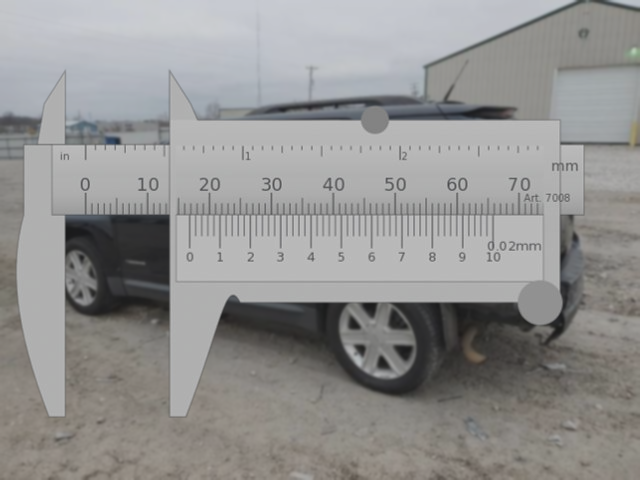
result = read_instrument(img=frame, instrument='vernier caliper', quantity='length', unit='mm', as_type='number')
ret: 16.8 mm
